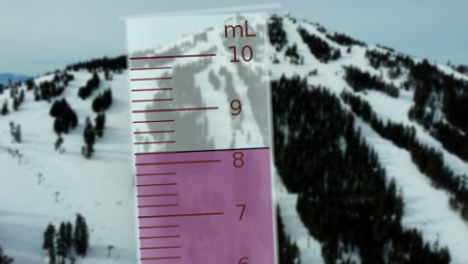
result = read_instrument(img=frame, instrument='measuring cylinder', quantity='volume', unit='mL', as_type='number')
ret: 8.2 mL
